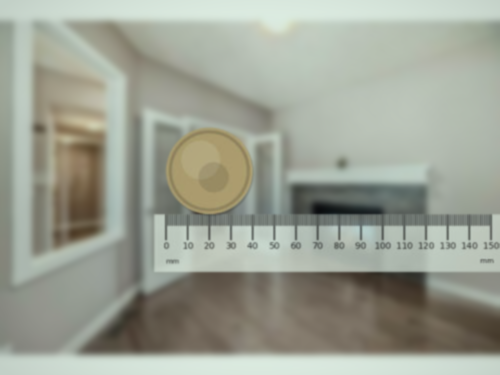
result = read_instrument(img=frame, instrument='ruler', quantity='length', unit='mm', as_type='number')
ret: 40 mm
